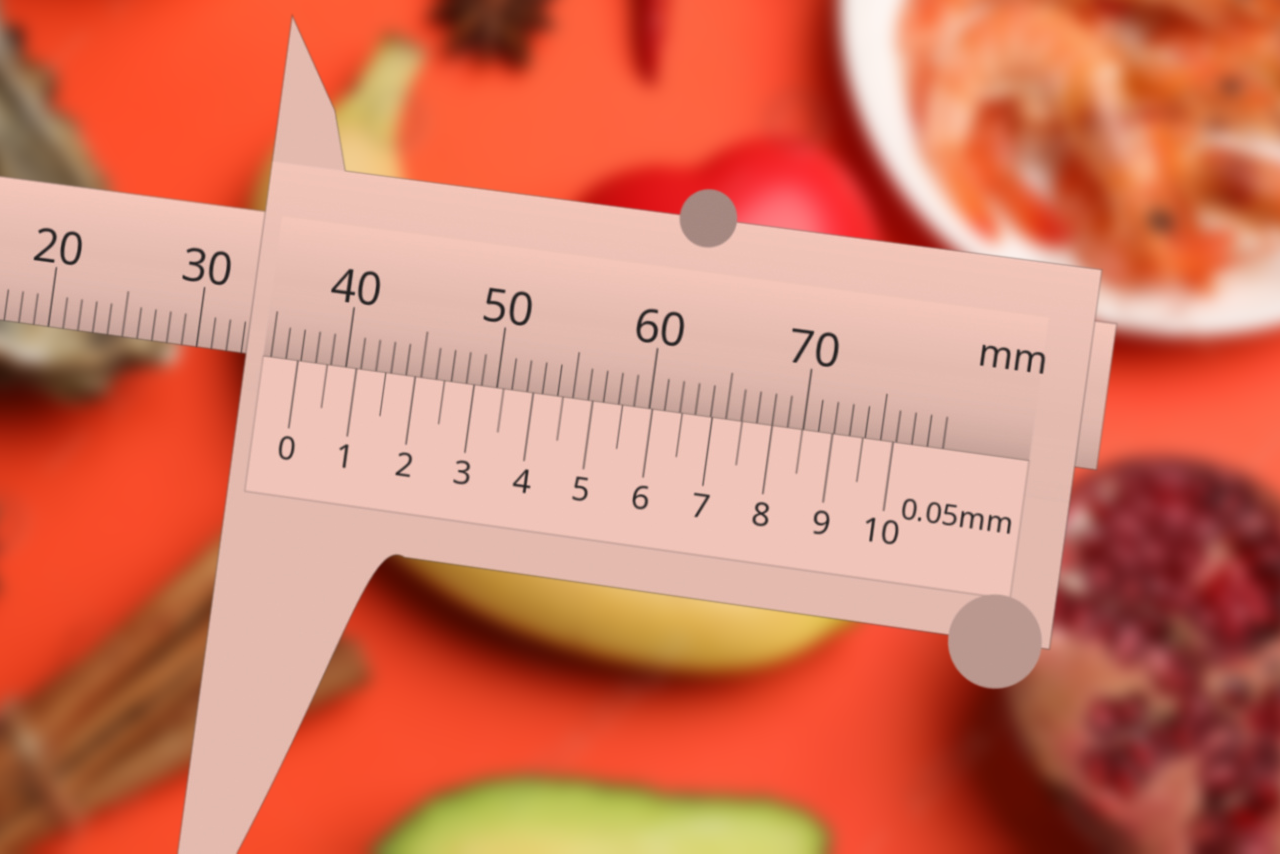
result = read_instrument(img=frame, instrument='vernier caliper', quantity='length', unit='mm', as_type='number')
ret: 36.8 mm
